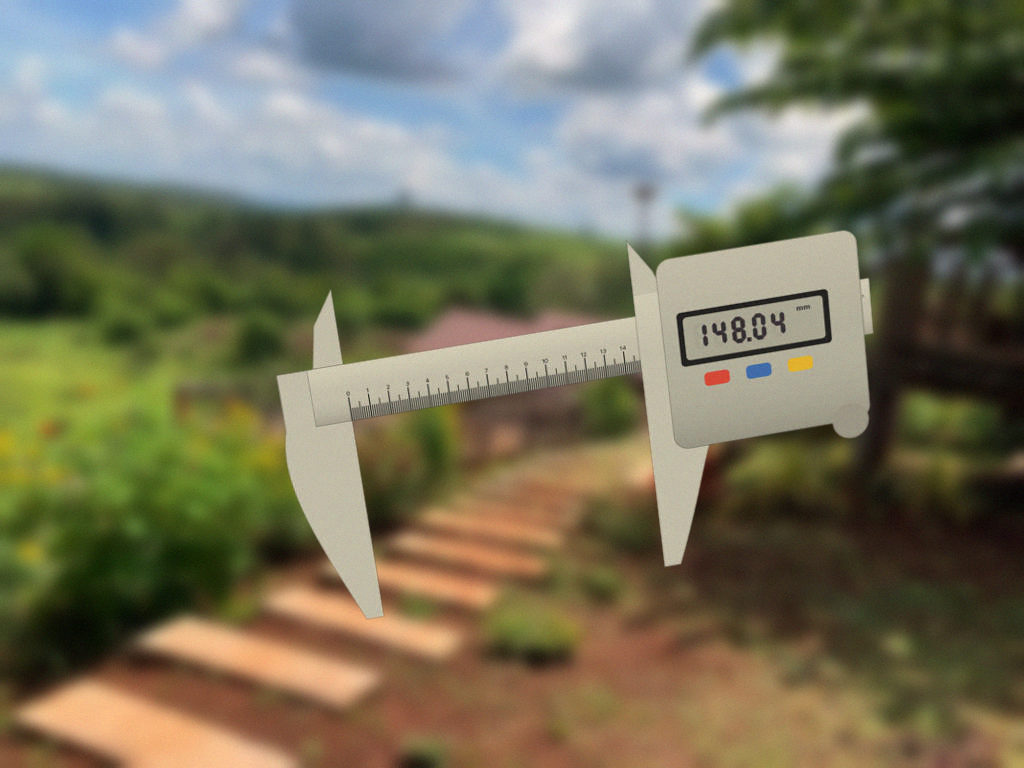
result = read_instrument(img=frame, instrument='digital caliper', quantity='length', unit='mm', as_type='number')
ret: 148.04 mm
